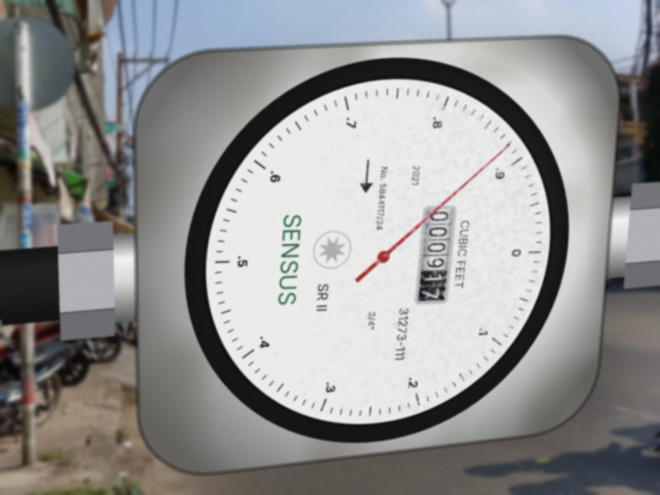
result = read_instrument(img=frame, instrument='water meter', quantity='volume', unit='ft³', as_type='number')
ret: 916.88 ft³
